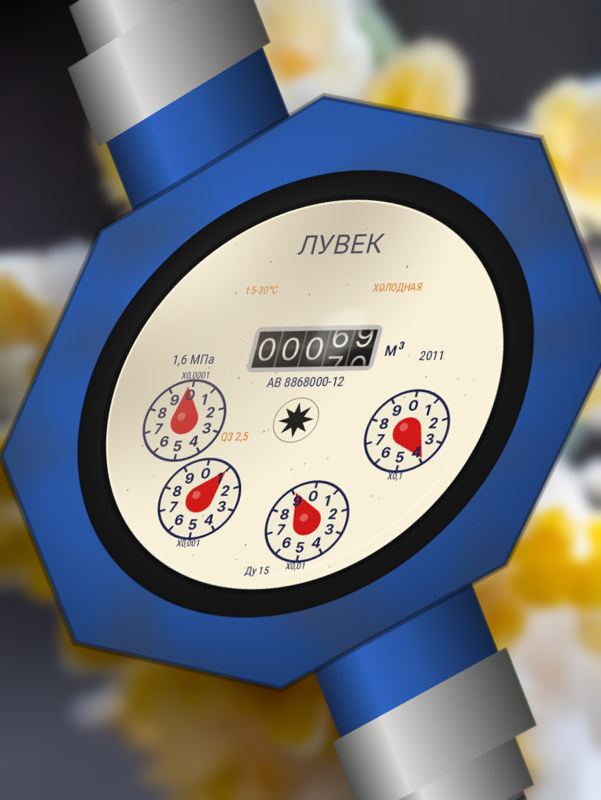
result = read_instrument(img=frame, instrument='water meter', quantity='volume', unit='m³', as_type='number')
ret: 69.3909 m³
